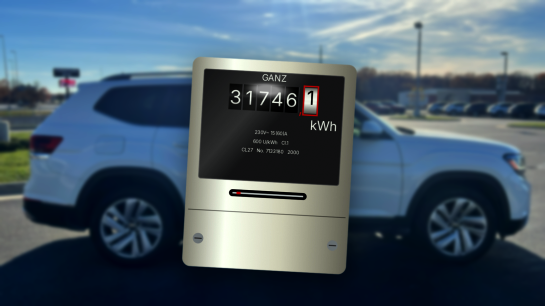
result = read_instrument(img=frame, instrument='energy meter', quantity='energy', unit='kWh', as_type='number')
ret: 31746.1 kWh
